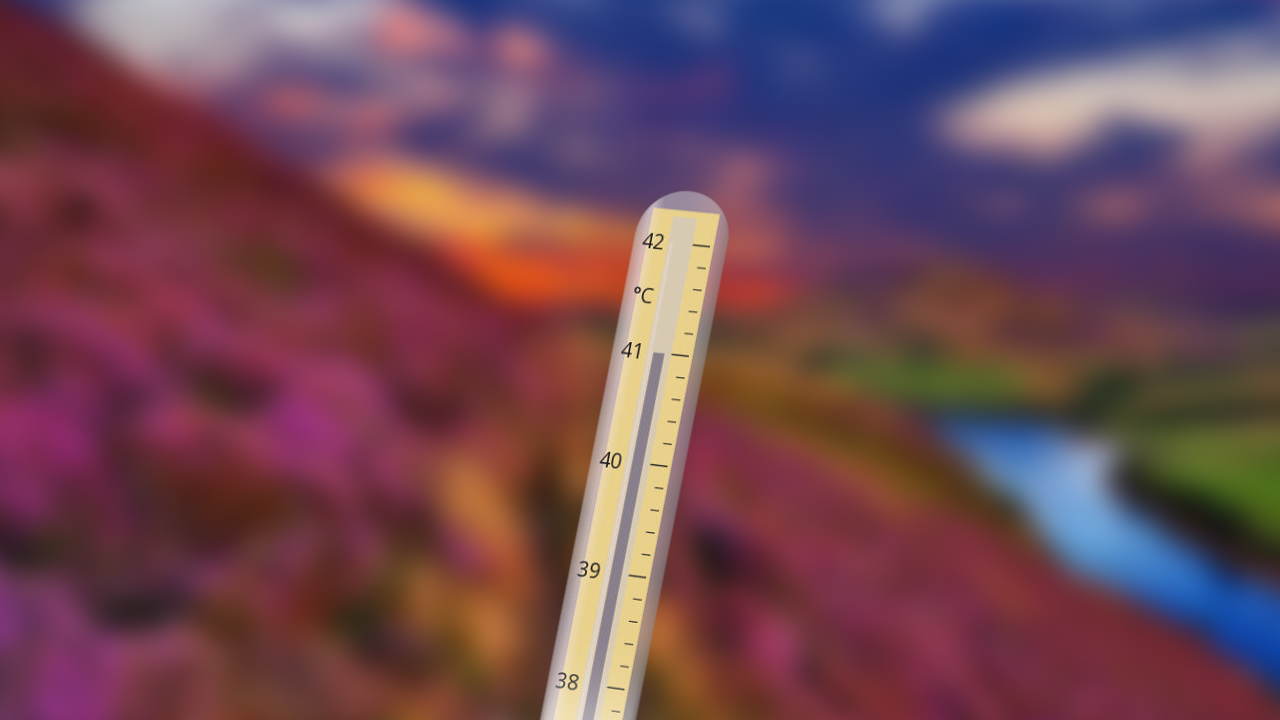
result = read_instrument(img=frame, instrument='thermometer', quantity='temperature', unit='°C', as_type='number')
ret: 41 °C
